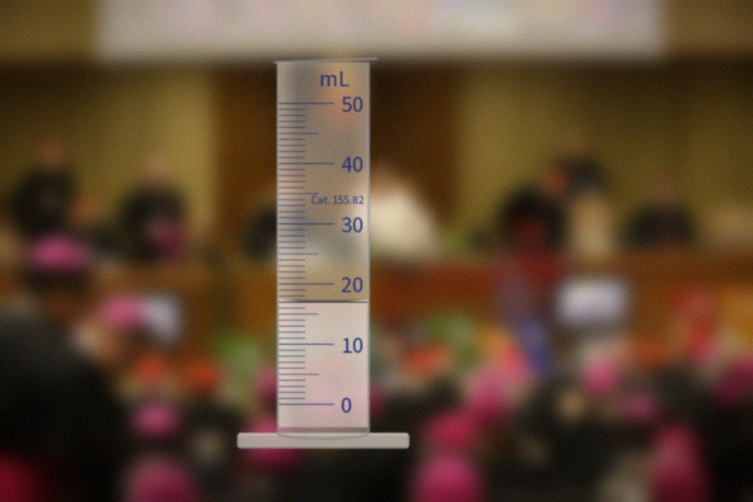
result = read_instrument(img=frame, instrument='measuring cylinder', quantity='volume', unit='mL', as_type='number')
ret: 17 mL
